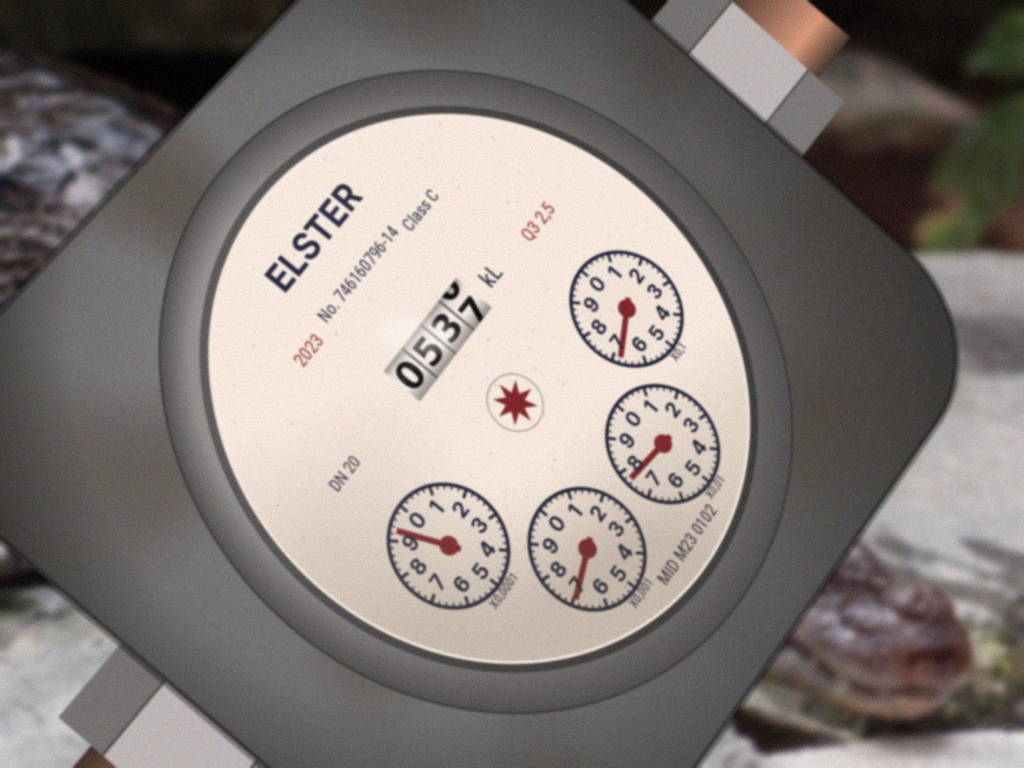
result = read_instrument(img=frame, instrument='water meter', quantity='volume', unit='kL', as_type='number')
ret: 536.6769 kL
